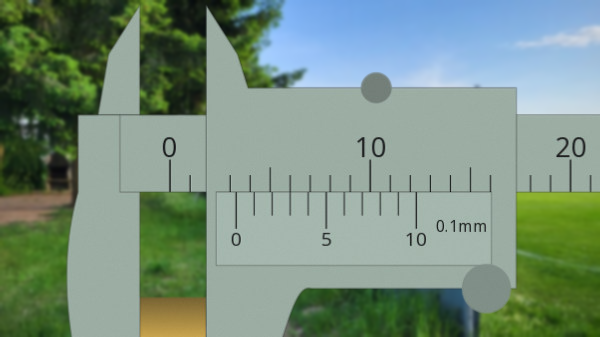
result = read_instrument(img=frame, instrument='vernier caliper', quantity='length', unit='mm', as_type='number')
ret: 3.3 mm
